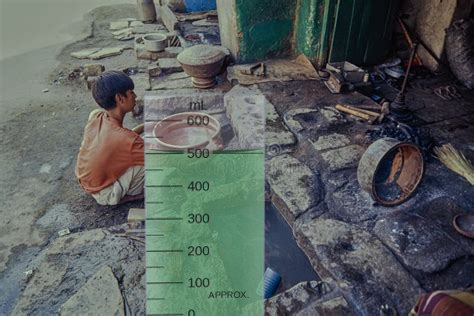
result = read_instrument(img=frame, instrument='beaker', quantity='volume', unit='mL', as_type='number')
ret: 500 mL
